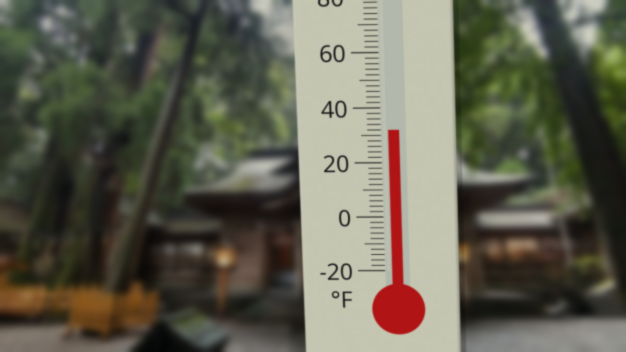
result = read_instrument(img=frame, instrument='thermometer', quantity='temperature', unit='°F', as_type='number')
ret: 32 °F
